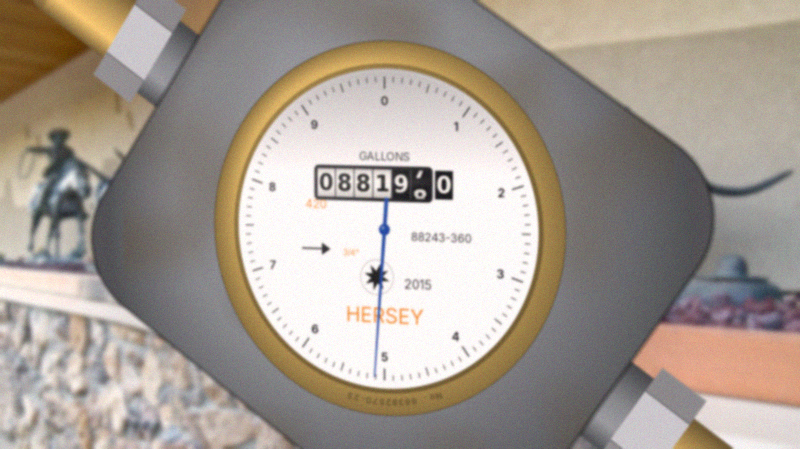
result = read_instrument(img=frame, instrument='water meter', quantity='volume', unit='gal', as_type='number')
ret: 881975.1 gal
